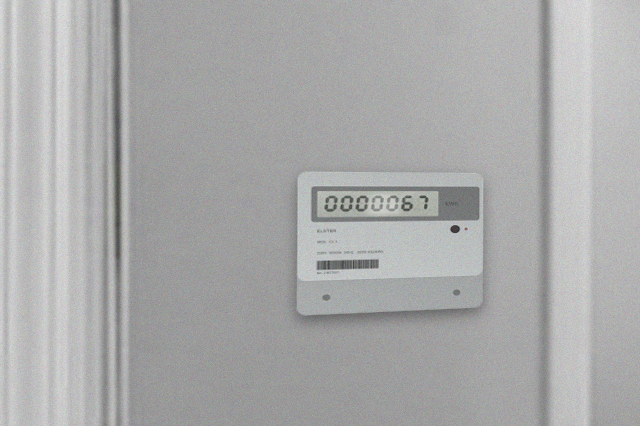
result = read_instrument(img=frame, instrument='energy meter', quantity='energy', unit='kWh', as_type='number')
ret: 67 kWh
